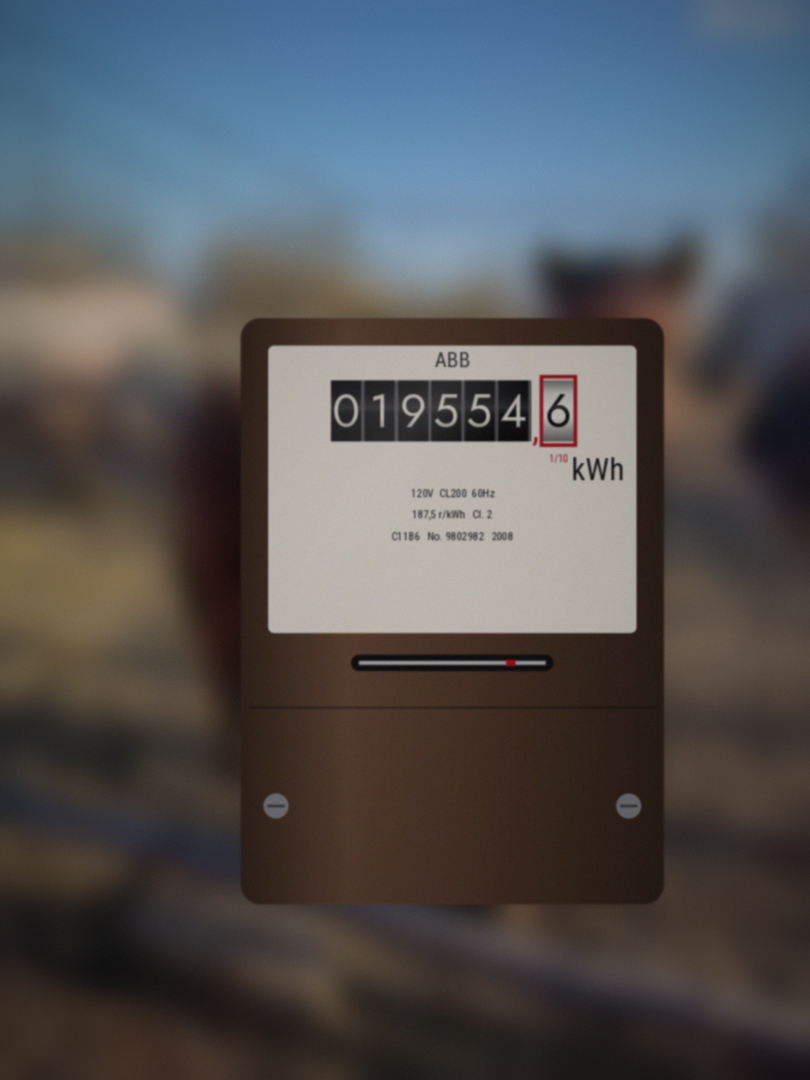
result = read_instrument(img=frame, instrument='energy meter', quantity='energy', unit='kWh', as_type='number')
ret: 19554.6 kWh
